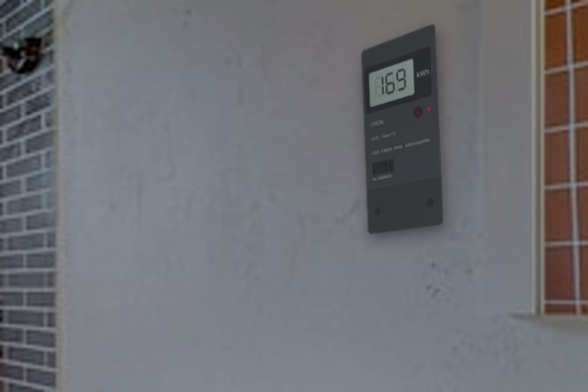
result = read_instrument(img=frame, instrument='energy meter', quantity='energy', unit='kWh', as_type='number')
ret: 169 kWh
